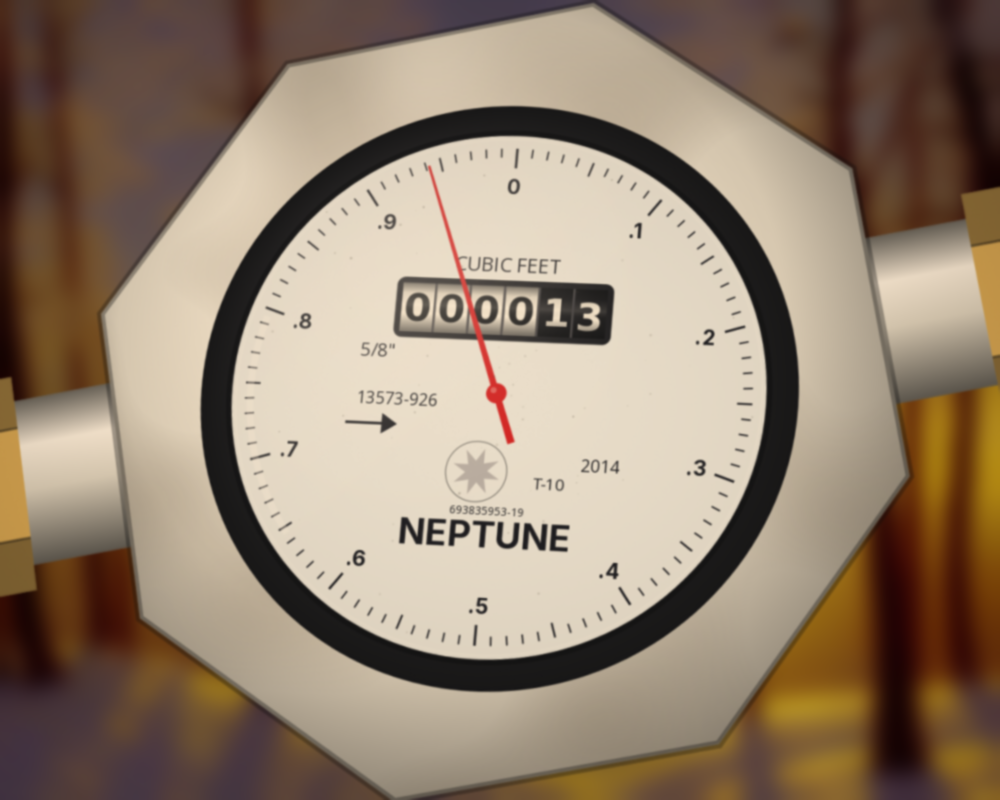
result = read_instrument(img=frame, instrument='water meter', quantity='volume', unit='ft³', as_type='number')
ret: 12.94 ft³
